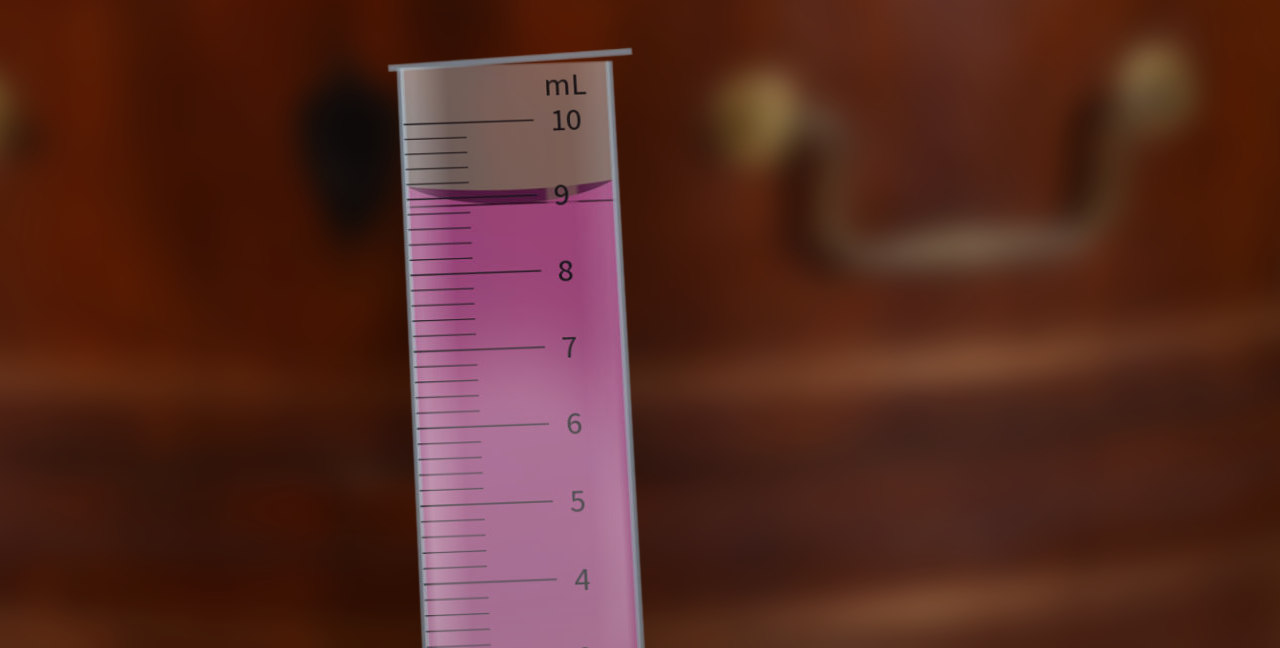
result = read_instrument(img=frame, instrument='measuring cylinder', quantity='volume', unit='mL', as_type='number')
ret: 8.9 mL
